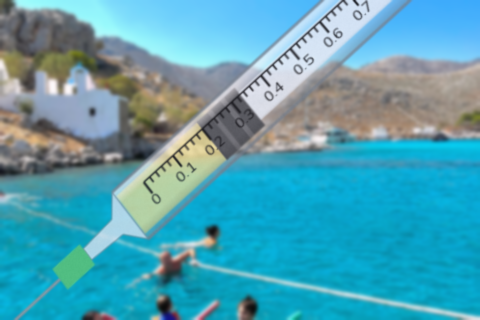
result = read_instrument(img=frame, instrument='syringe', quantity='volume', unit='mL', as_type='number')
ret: 0.2 mL
